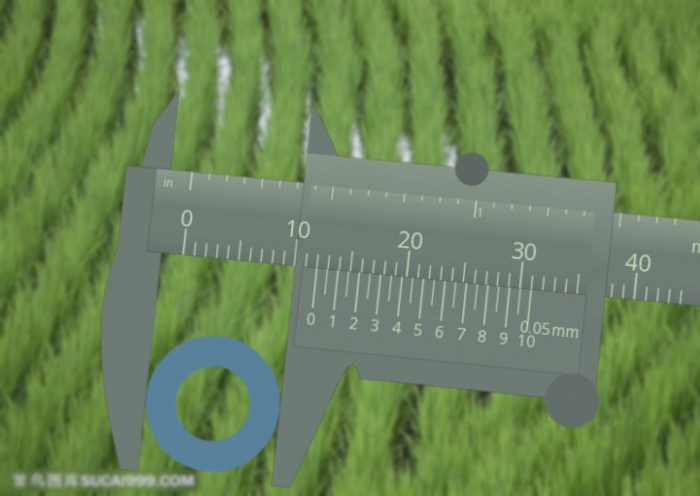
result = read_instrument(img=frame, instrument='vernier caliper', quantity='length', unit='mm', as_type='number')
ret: 12.0 mm
